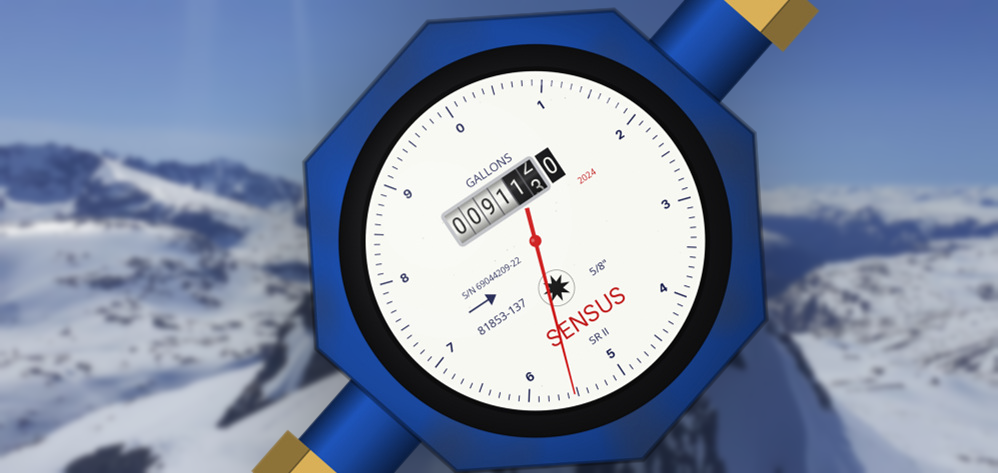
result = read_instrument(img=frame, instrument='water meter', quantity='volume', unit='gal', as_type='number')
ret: 91125.5 gal
